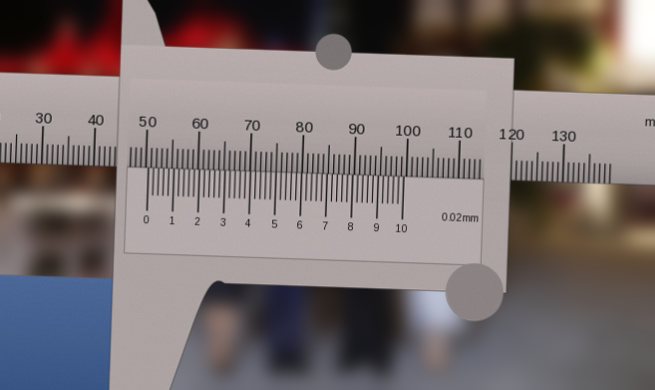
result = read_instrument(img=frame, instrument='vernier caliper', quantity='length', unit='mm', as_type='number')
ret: 50.5 mm
